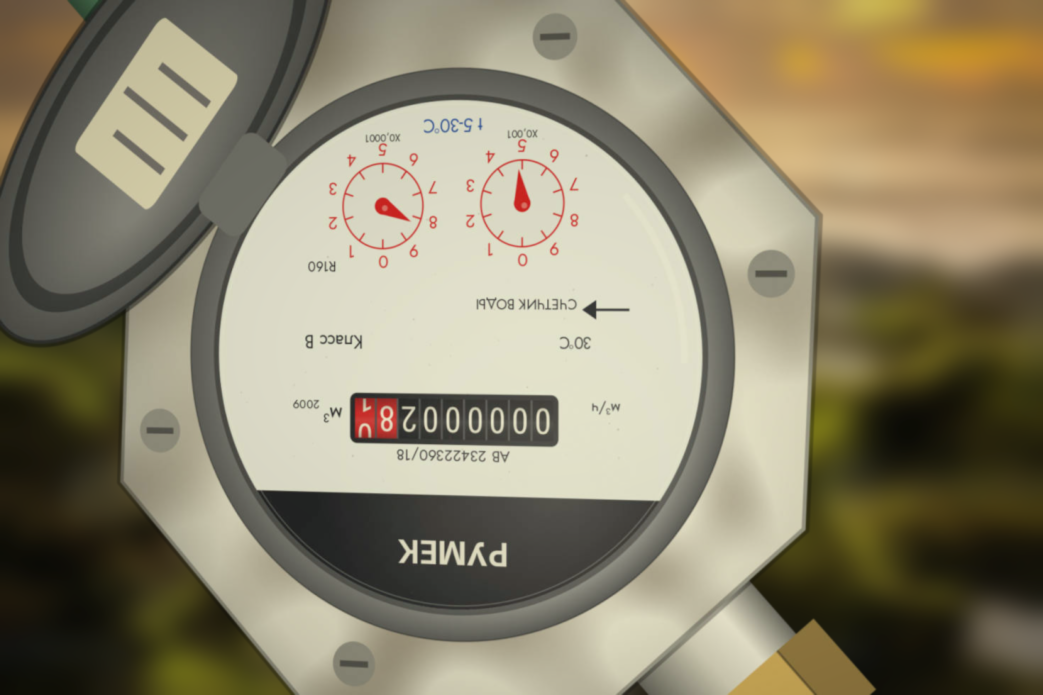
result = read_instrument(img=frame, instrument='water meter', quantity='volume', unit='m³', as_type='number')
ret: 2.8048 m³
